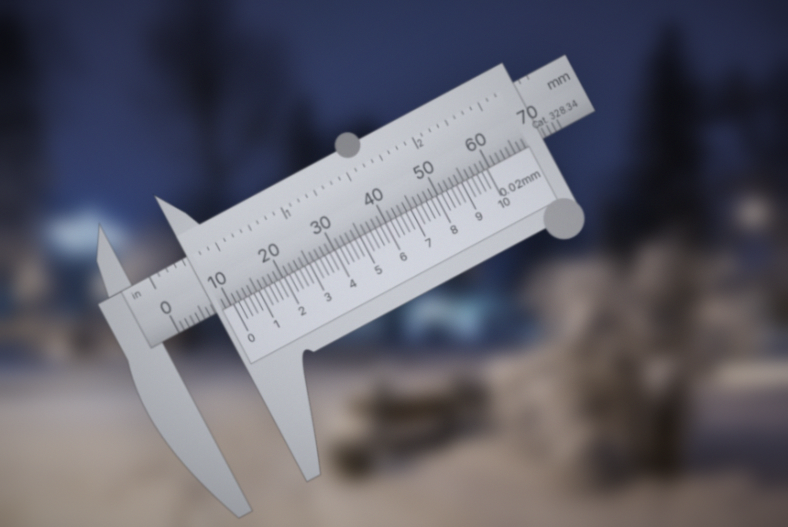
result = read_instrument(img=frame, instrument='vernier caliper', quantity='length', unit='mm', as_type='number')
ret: 10.5 mm
